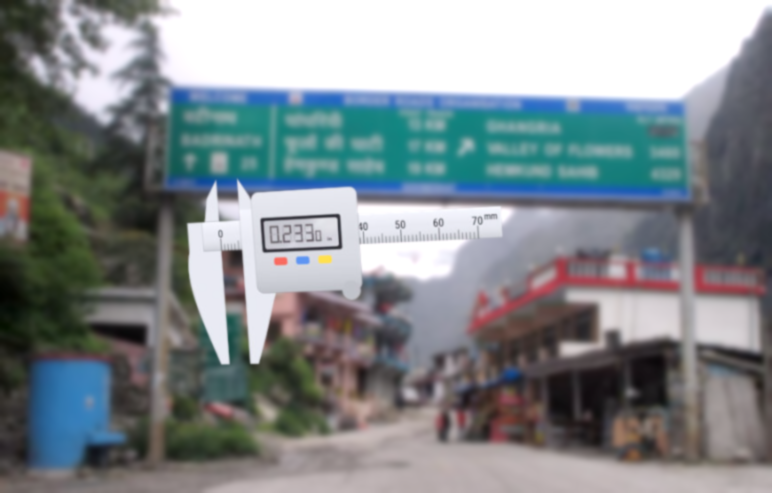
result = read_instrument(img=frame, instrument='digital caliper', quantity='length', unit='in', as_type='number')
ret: 0.2330 in
